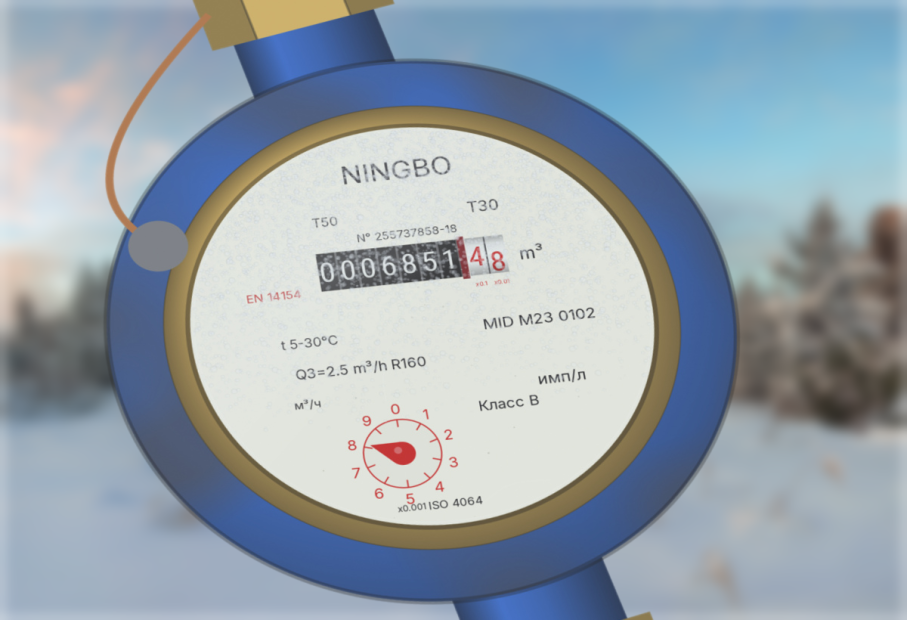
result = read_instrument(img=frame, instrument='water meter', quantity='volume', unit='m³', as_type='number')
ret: 6851.478 m³
